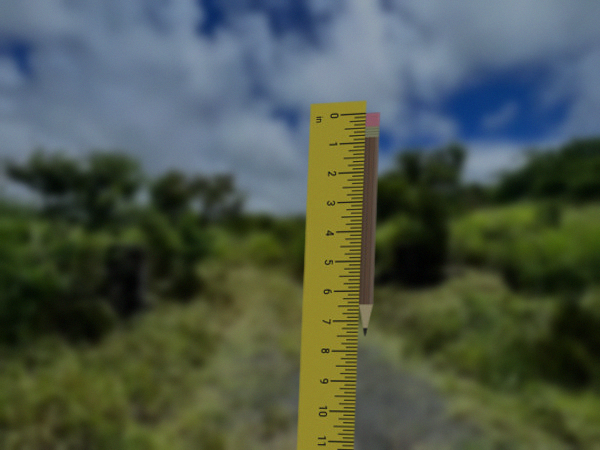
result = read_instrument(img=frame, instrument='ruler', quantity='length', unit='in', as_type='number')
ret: 7.5 in
